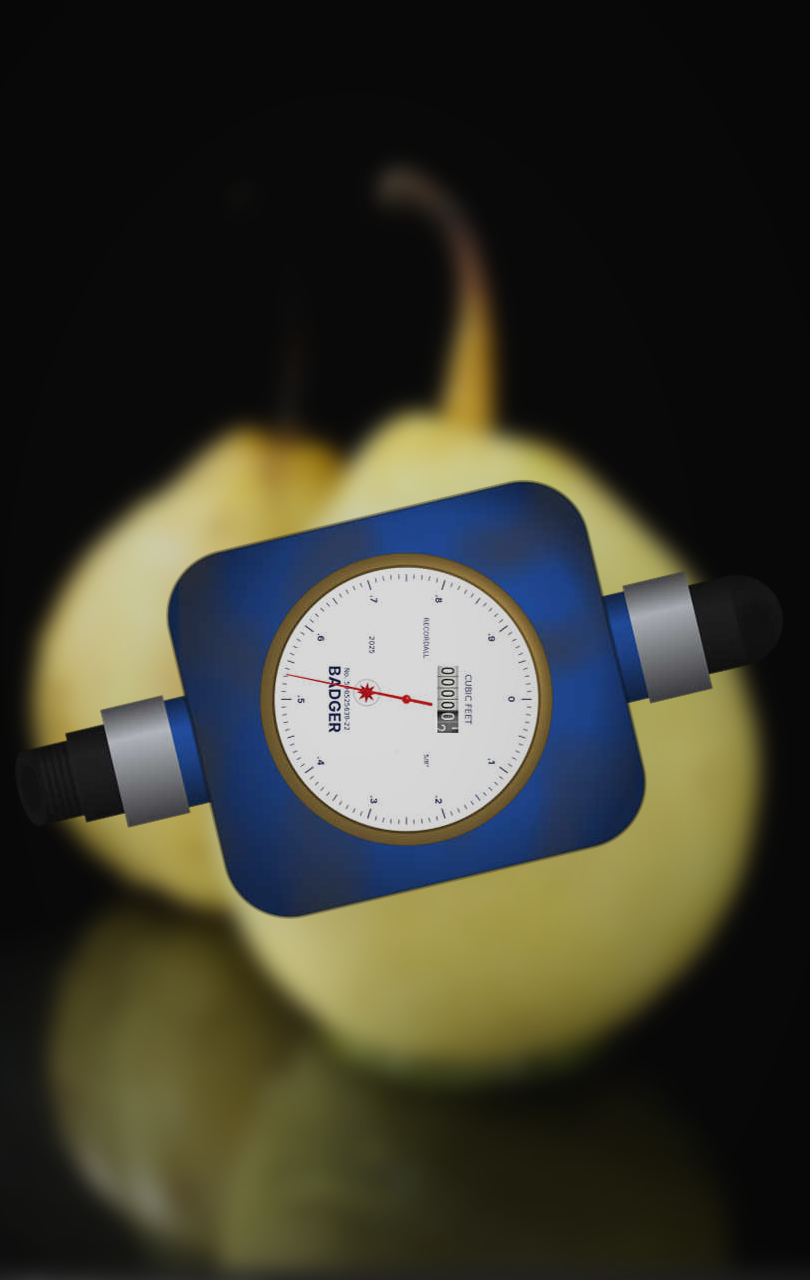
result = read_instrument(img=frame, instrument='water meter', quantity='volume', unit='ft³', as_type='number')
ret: 1.53 ft³
